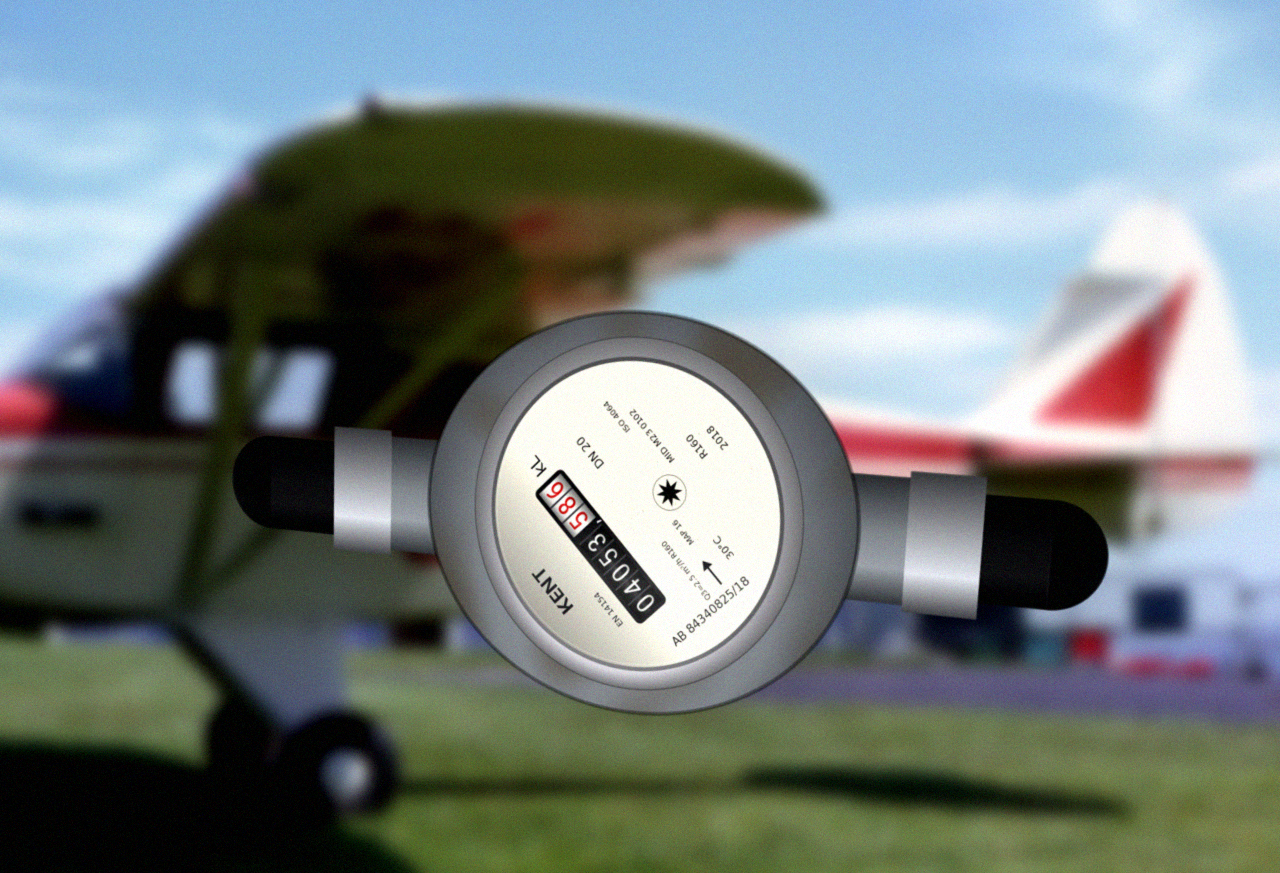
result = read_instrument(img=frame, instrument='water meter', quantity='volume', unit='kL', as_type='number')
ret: 4053.586 kL
